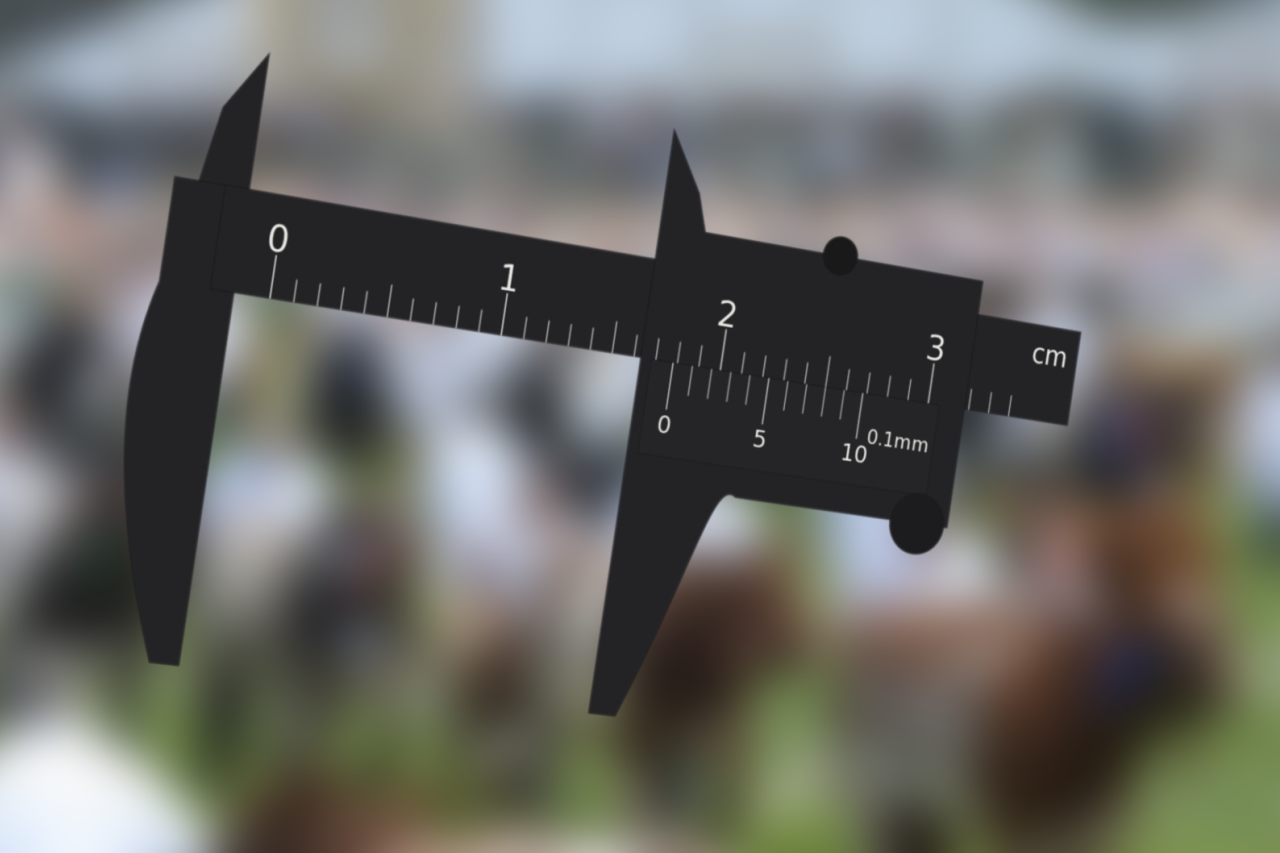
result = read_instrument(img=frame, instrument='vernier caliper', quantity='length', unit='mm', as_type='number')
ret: 17.8 mm
